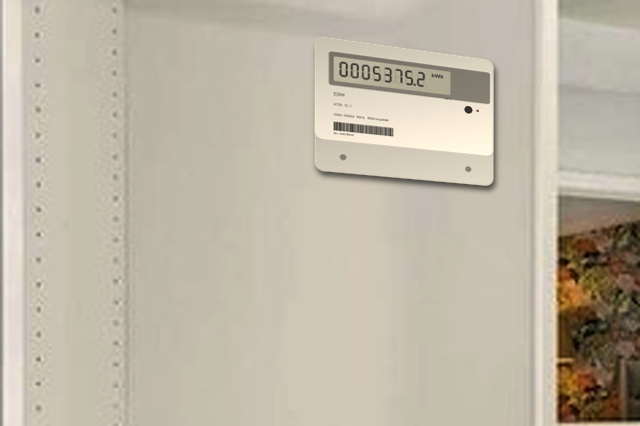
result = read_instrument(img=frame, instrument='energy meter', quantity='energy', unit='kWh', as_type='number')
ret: 5375.2 kWh
